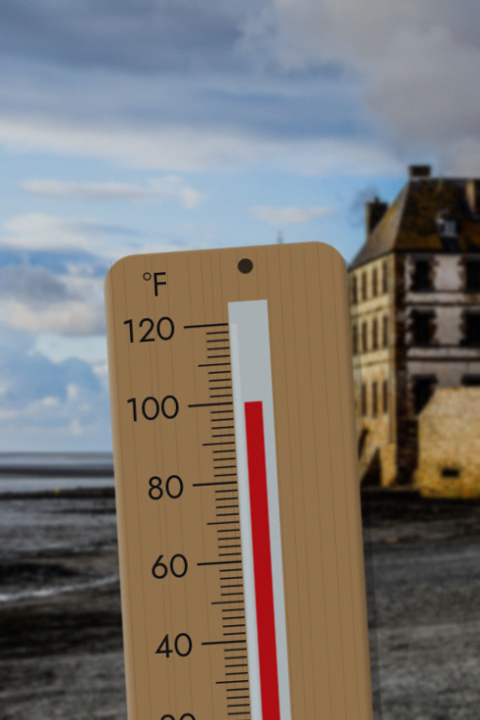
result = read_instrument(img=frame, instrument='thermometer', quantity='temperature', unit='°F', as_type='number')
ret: 100 °F
